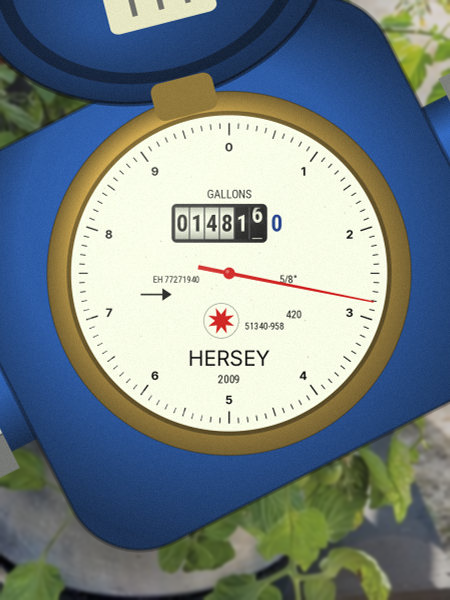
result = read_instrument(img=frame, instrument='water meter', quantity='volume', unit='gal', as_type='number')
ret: 148162.8 gal
